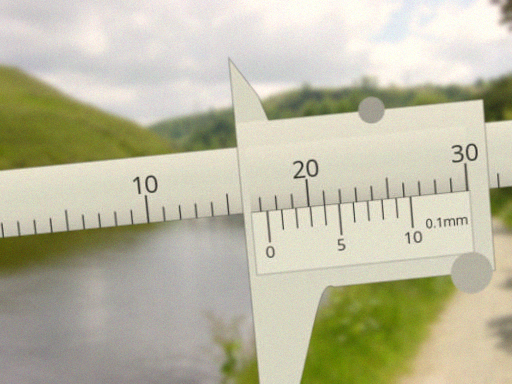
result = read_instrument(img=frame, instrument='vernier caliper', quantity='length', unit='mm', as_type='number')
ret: 17.4 mm
